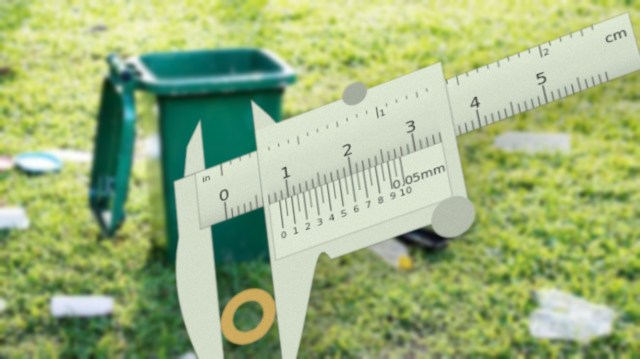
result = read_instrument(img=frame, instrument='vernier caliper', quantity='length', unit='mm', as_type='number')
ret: 8.6 mm
